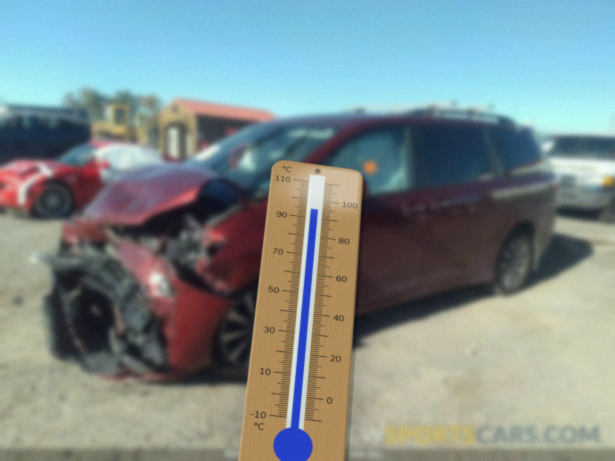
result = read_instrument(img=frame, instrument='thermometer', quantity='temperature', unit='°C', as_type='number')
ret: 95 °C
